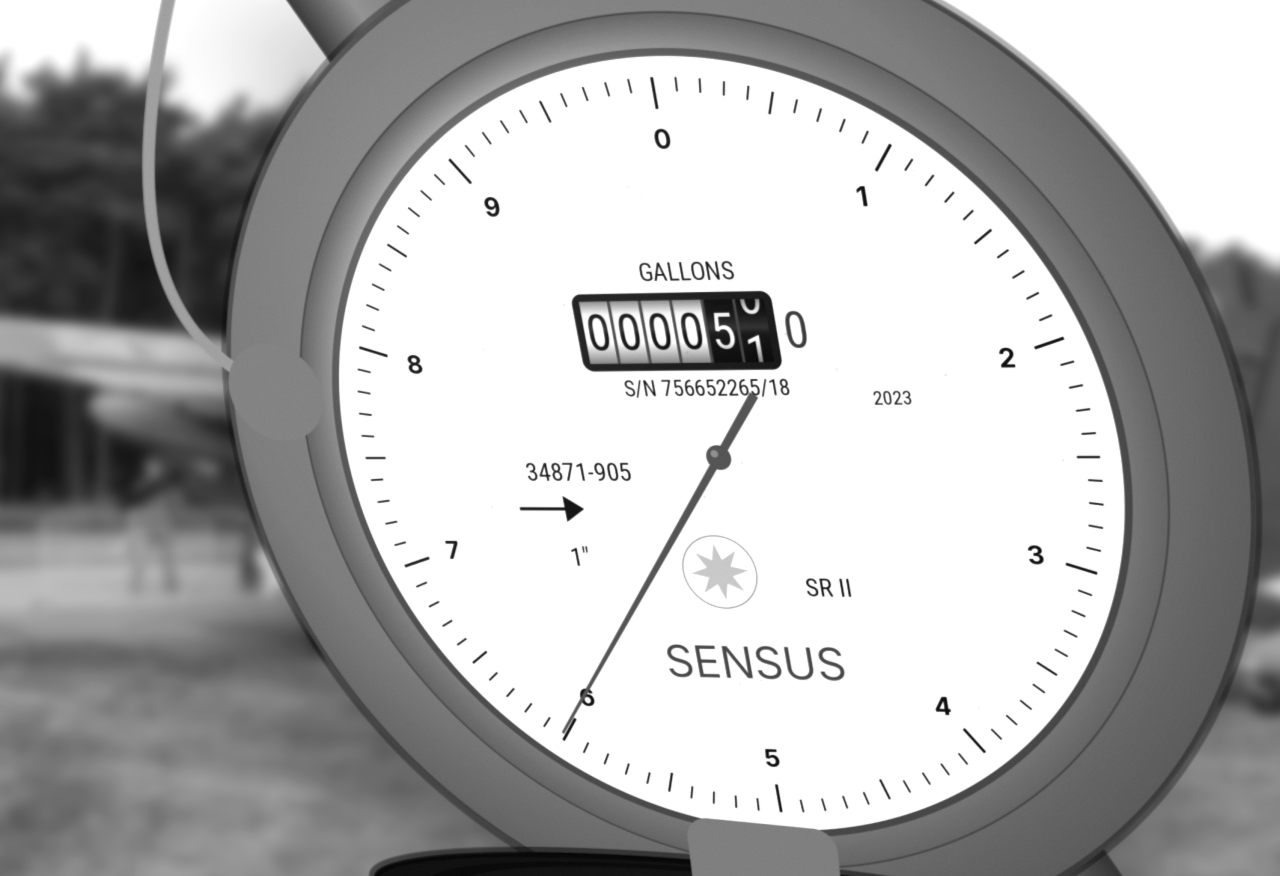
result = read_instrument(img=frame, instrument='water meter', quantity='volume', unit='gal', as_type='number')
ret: 506.0 gal
